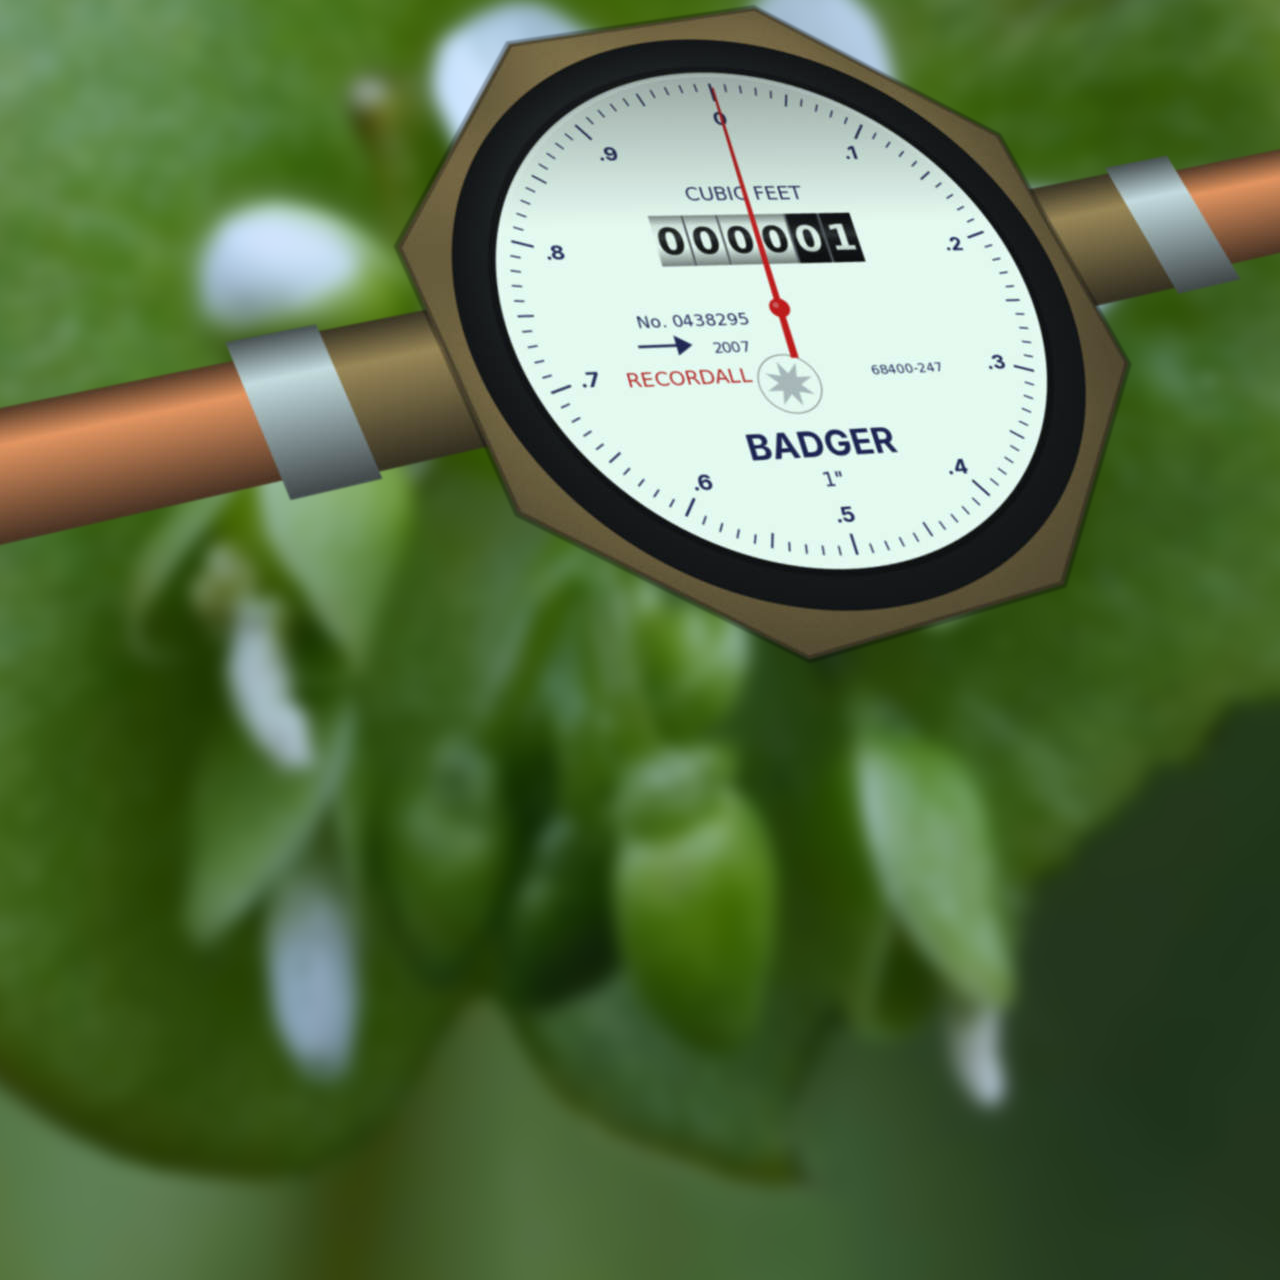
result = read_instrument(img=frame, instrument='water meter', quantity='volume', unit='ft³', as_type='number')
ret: 1.00 ft³
